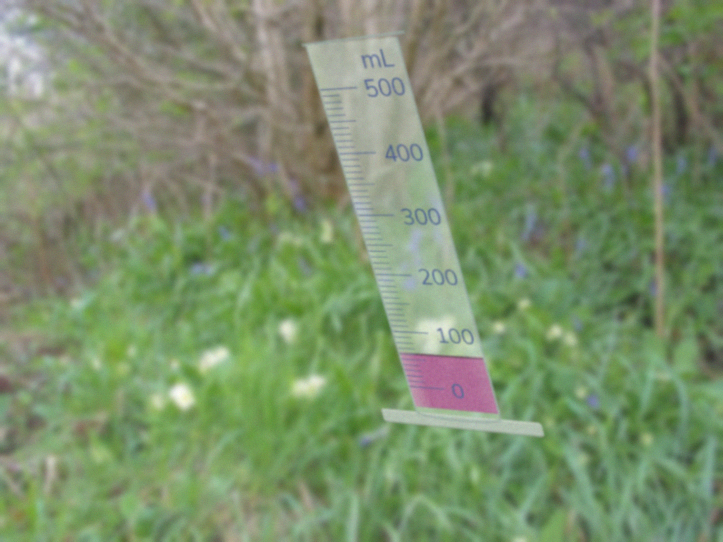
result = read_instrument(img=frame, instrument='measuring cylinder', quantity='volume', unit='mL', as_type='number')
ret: 60 mL
